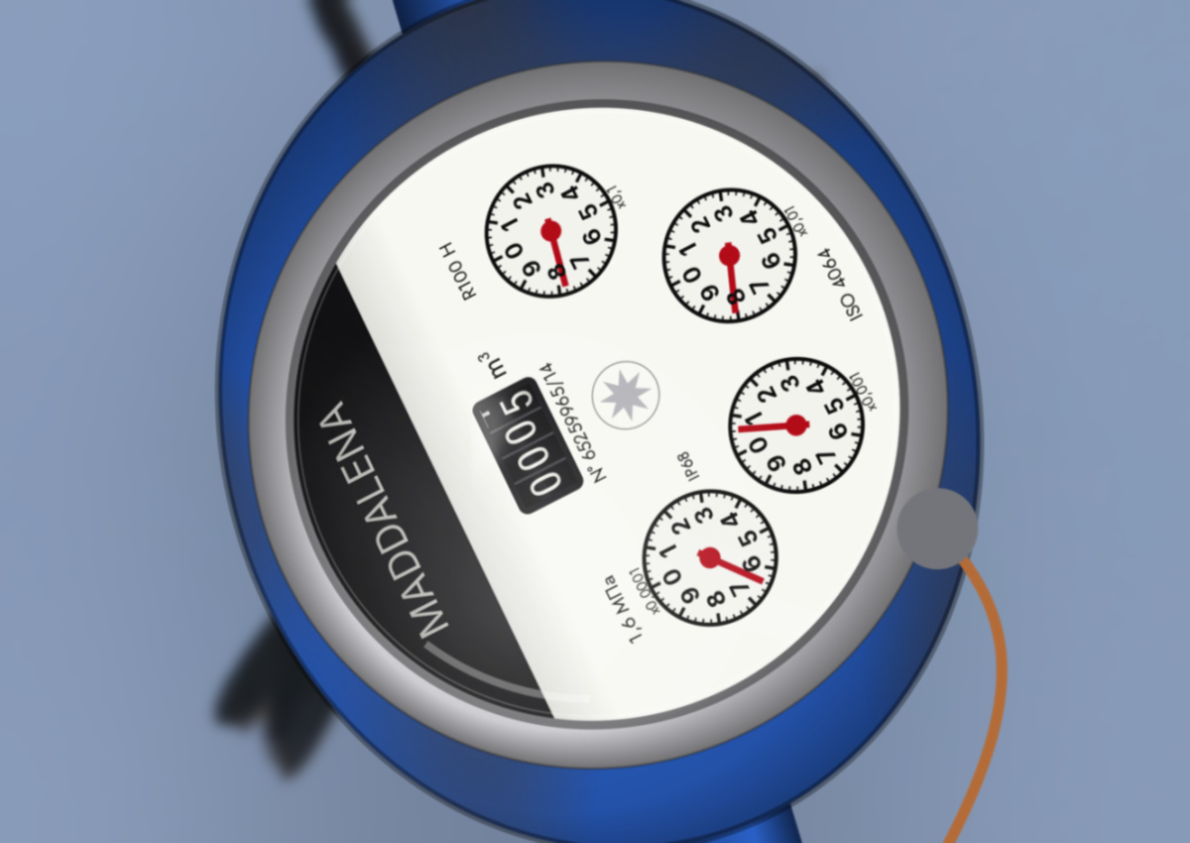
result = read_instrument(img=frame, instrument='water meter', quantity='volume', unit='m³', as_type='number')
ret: 4.7806 m³
